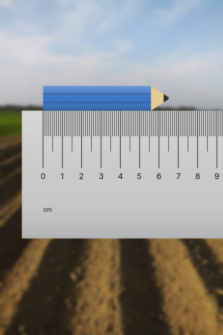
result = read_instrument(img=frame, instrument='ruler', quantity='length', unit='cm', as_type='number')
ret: 6.5 cm
